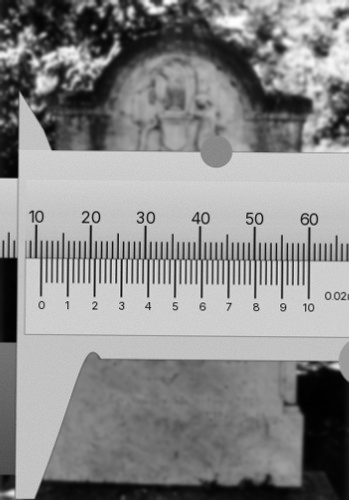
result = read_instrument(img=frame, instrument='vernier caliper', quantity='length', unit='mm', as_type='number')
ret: 11.0 mm
